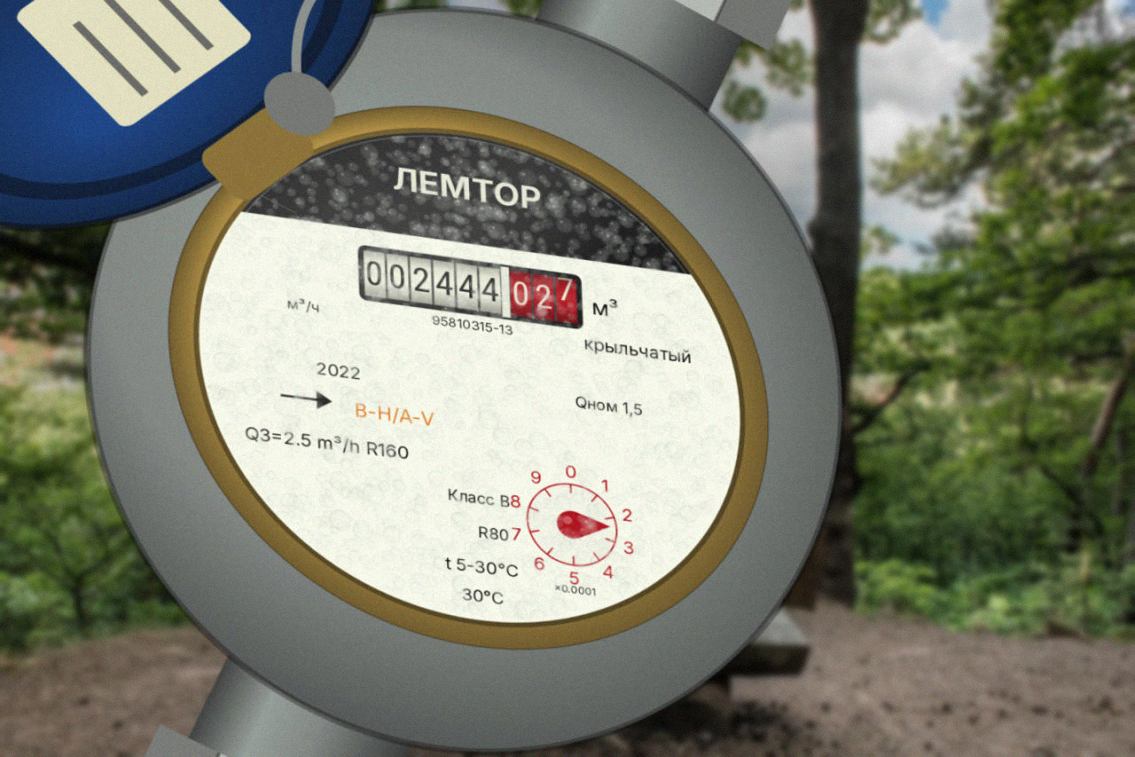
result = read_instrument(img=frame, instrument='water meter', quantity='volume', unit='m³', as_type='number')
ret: 2444.0272 m³
